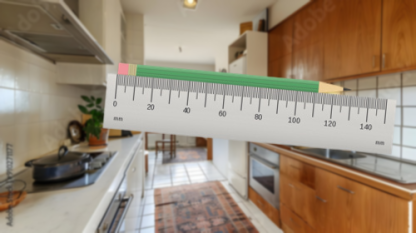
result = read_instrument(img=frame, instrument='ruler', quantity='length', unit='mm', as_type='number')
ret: 130 mm
